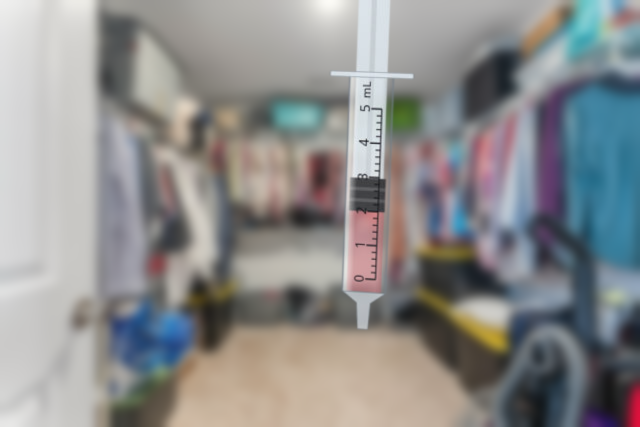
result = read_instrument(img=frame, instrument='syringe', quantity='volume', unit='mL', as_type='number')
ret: 2 mL
